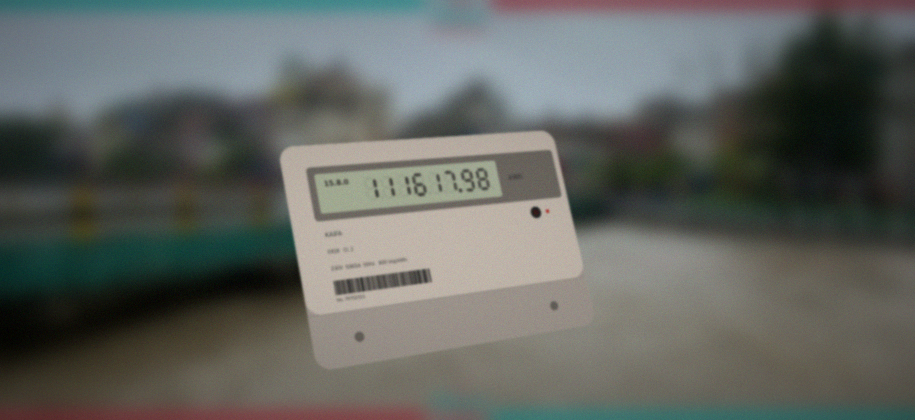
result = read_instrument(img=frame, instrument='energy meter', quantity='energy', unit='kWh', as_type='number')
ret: 111617.98 kWh
